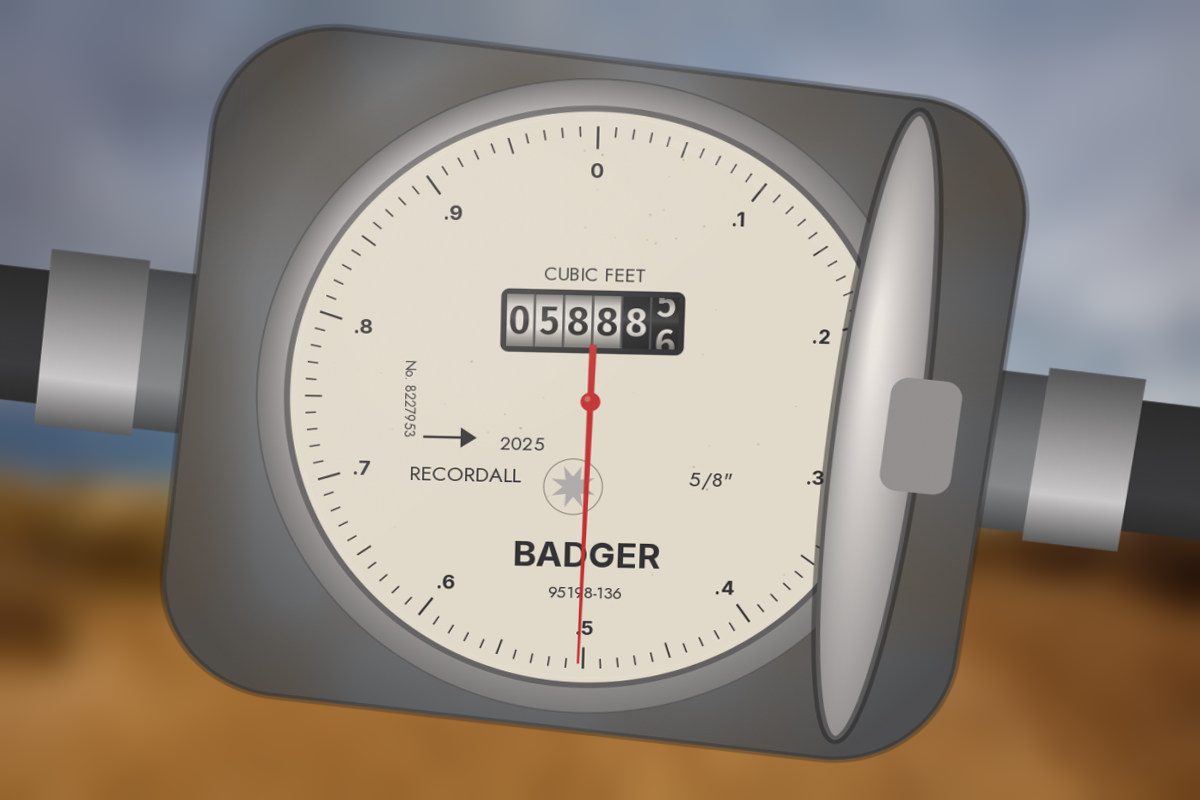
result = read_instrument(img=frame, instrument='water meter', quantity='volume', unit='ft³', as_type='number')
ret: 58885.50 ft³
